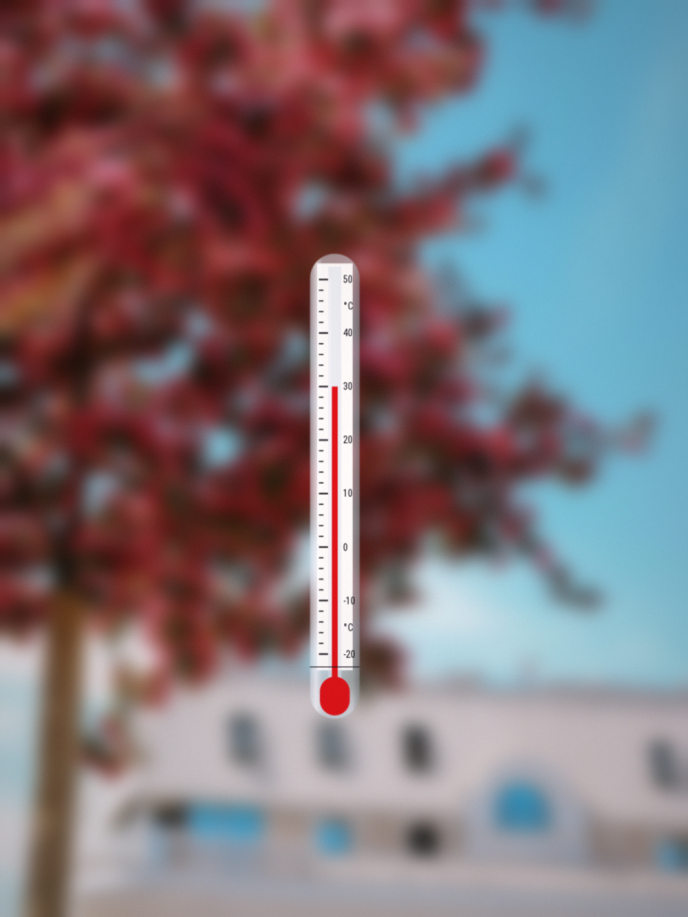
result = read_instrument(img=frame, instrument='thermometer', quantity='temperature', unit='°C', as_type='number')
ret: 30 °C
